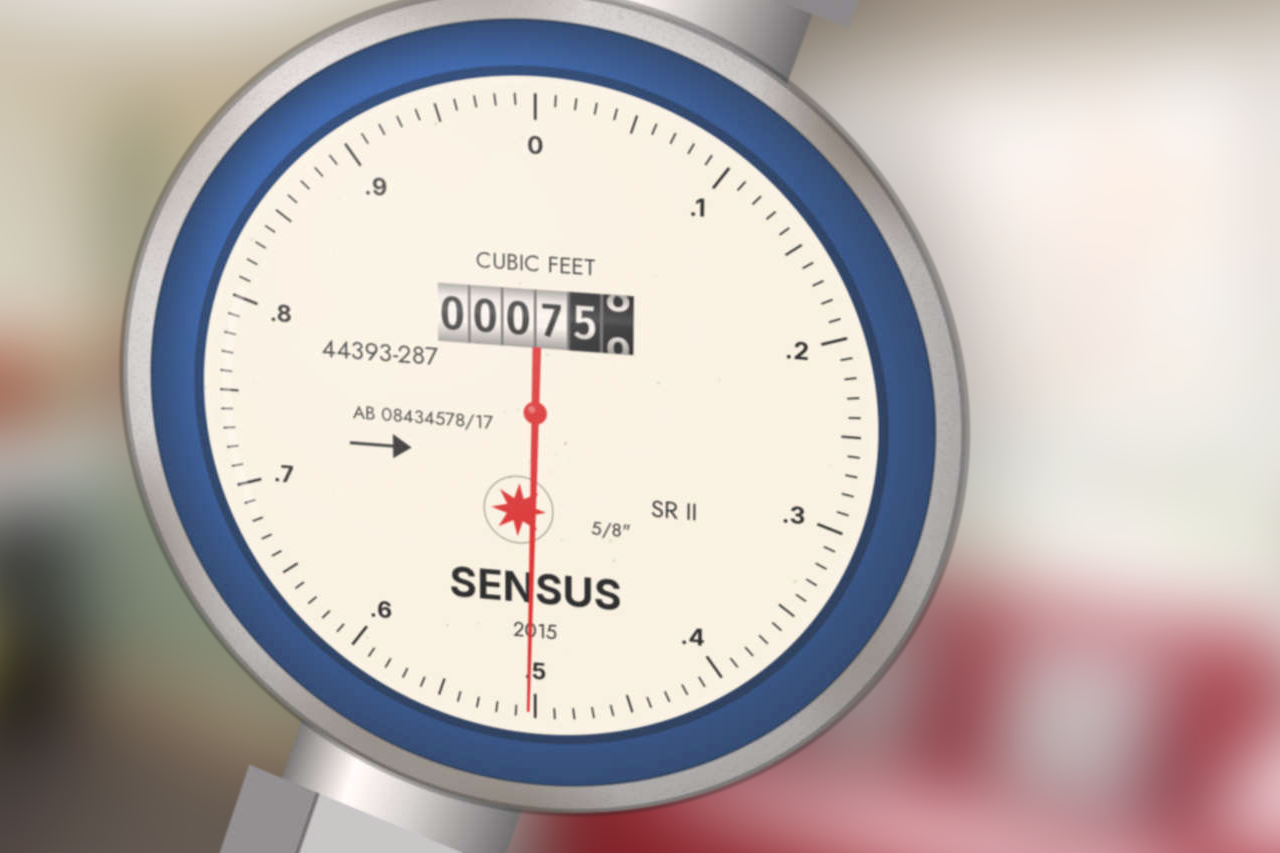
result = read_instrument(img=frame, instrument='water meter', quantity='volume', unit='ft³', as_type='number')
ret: 758.50 ft³
